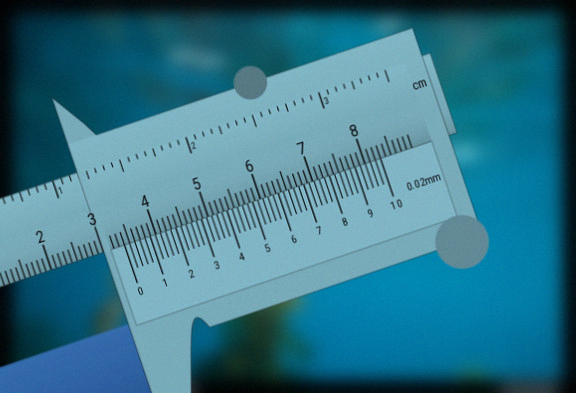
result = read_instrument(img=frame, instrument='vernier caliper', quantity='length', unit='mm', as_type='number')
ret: 34.0 mm
